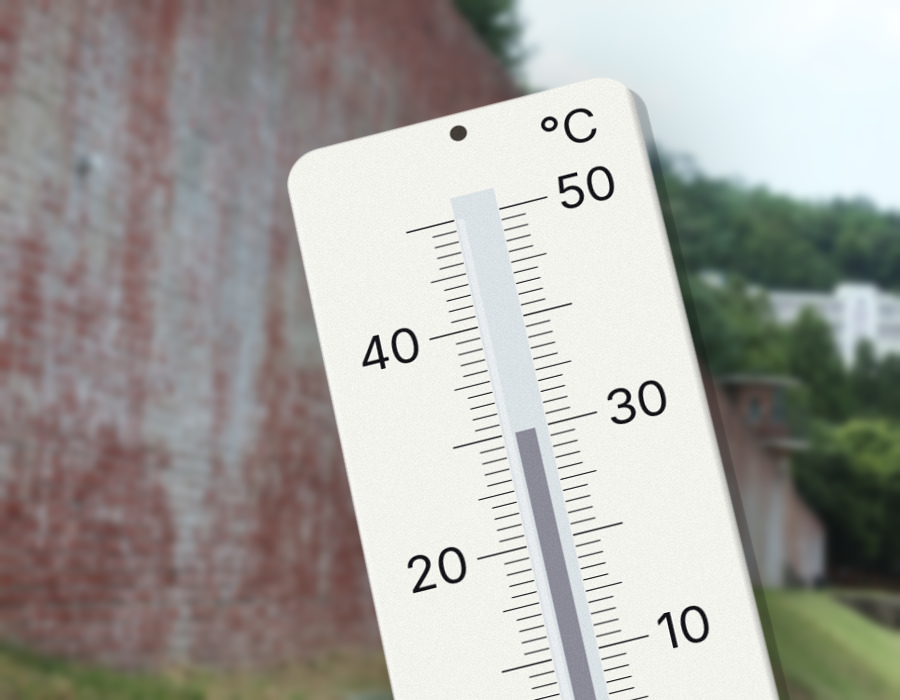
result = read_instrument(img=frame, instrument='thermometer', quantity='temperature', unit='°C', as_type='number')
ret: 30 °C
